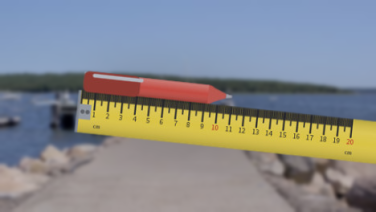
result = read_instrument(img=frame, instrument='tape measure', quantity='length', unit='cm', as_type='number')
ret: 11 cm
